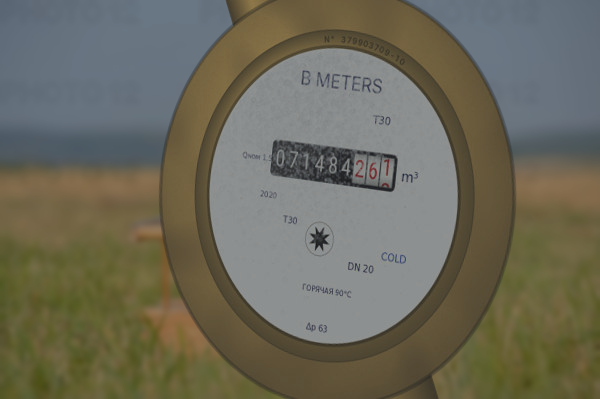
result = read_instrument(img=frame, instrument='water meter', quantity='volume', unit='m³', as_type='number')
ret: 71484.261 m³
